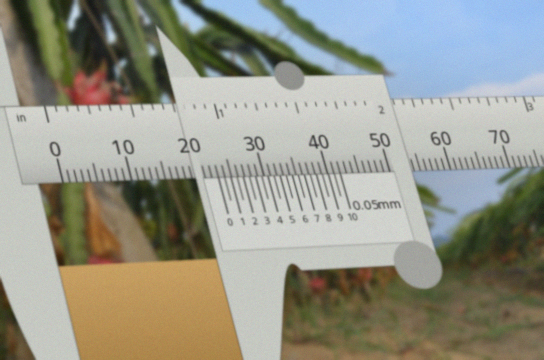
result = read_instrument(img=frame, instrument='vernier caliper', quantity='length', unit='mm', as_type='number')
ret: 23.0 mm
